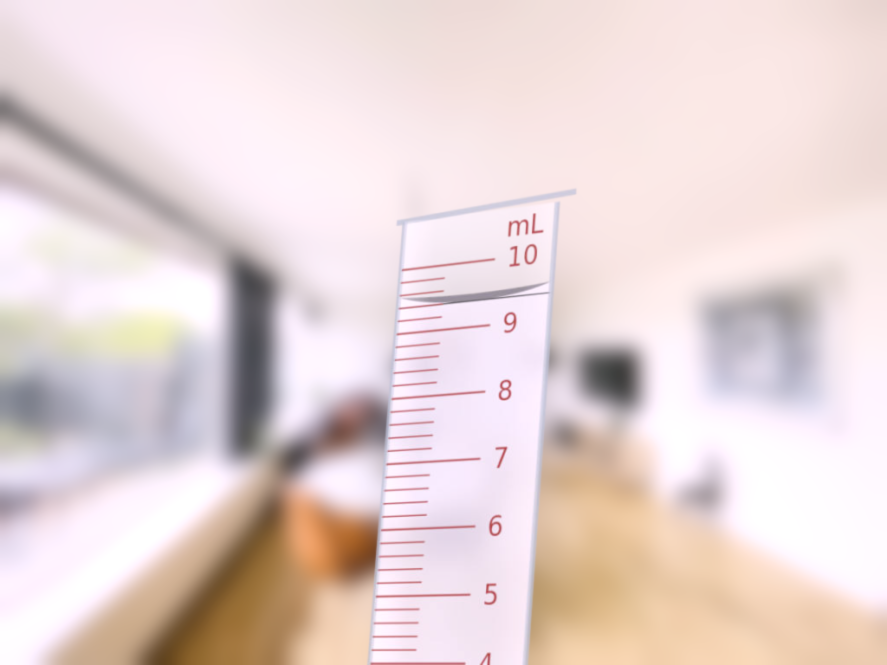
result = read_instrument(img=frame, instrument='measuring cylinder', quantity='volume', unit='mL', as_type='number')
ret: 9.4 mL
